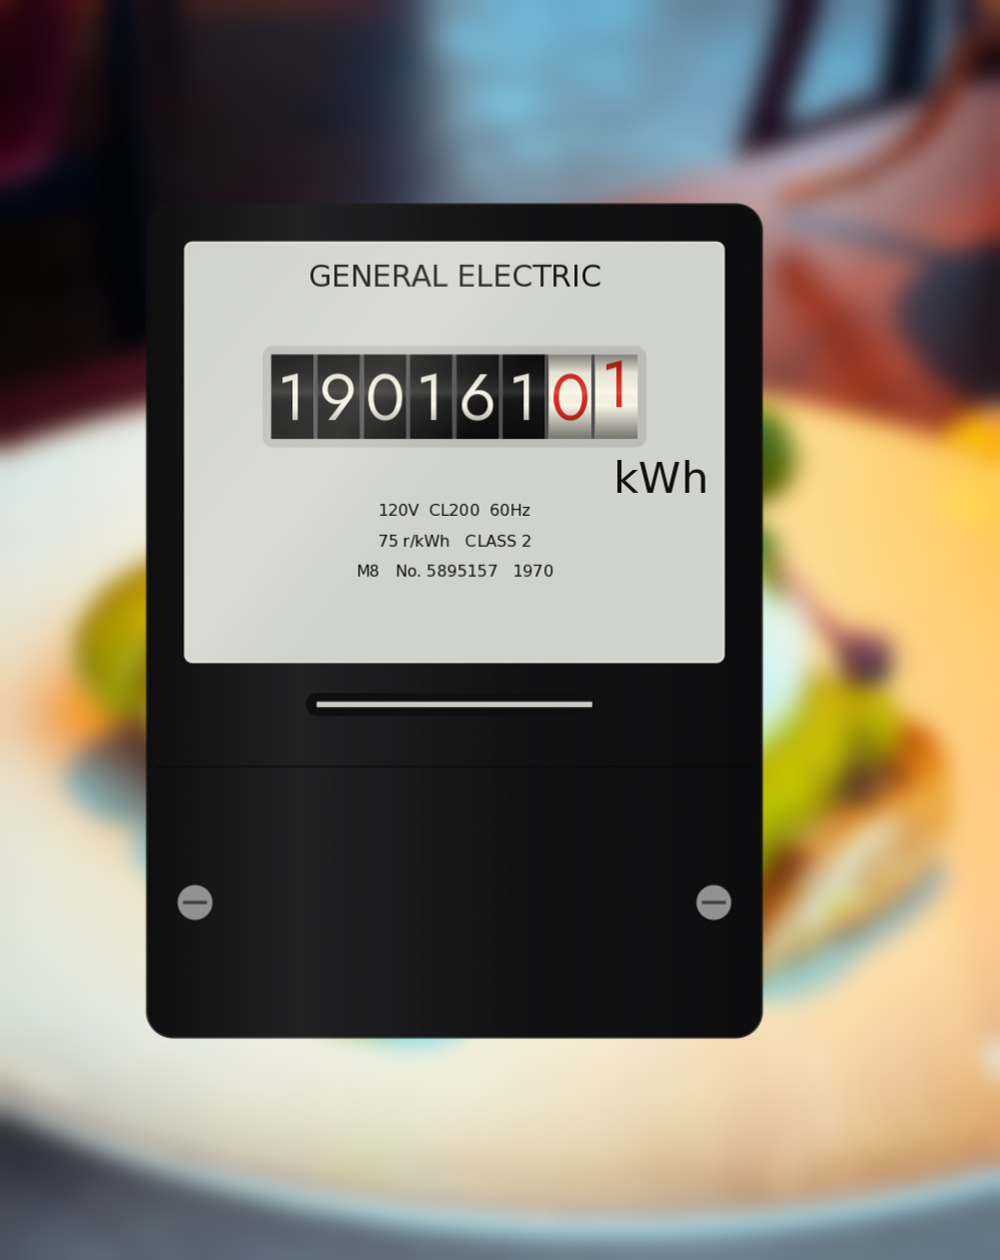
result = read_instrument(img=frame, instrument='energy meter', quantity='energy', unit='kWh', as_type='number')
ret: 190161.01 kWh
